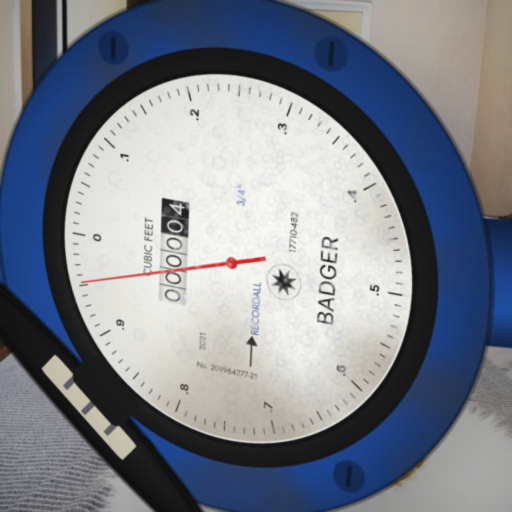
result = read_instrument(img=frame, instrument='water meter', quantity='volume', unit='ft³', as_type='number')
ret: 3.95 ft³
